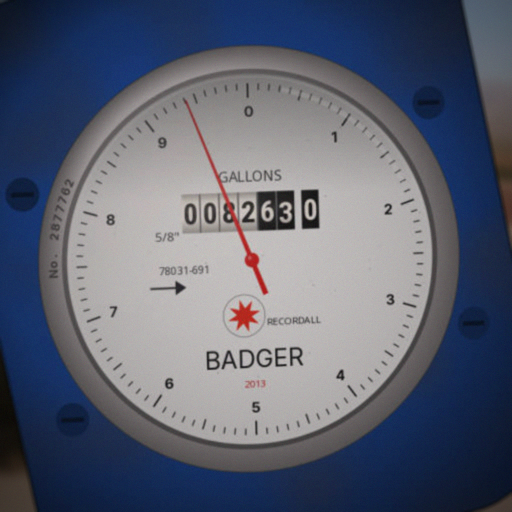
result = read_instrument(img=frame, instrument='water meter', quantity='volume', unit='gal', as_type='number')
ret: 82629.4 gal
